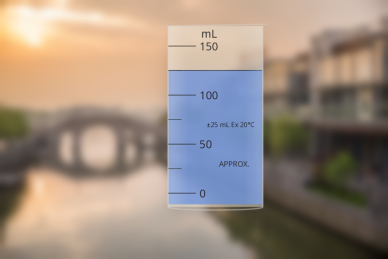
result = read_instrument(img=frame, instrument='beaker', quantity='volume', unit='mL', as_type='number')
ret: 125 mL
